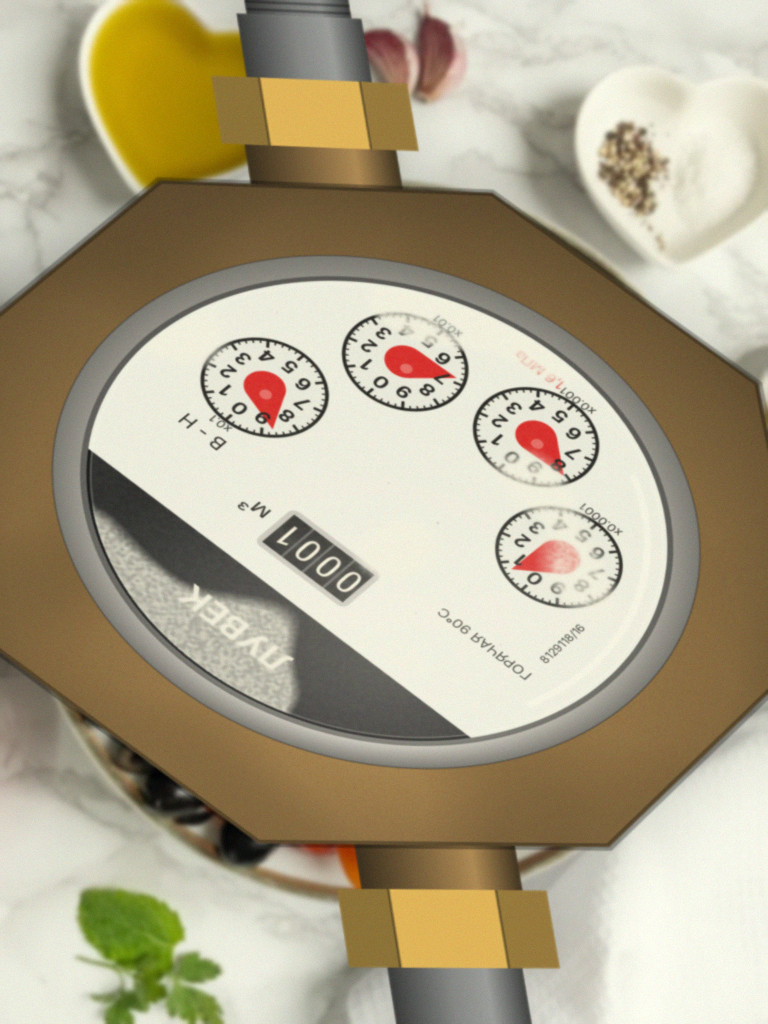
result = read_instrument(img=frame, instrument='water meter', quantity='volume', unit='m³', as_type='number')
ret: 1.8680 m³
